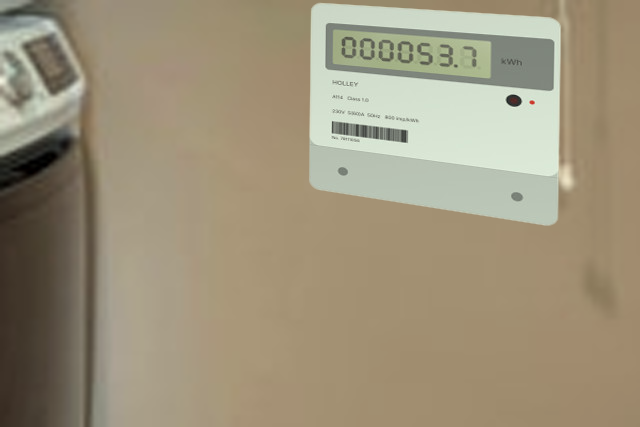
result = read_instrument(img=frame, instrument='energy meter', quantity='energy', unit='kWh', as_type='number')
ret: 53.7 kWh
